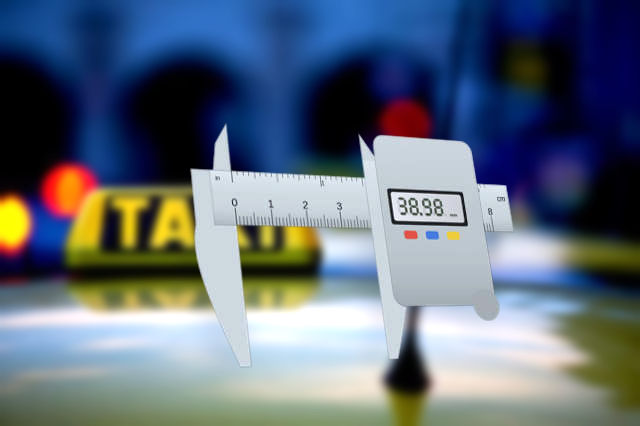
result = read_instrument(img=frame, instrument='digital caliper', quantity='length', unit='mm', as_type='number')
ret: 38.98 mm
